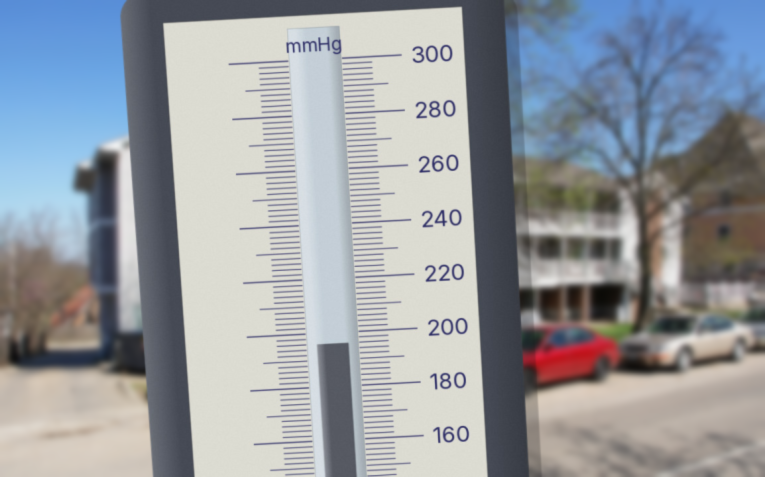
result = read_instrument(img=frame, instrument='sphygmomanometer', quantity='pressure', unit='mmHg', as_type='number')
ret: 196 mmHg
